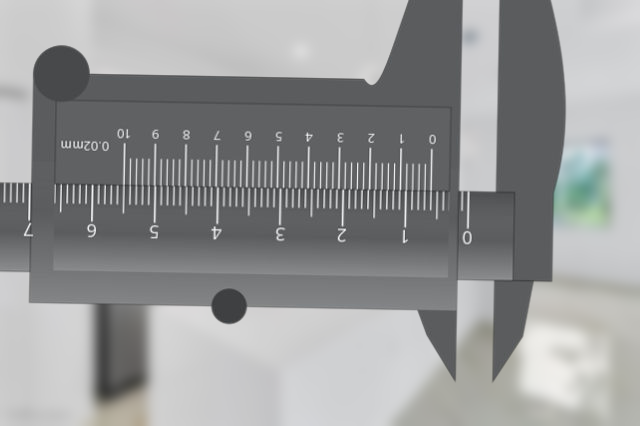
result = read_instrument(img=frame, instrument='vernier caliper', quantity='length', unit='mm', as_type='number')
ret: 6.0 mm
